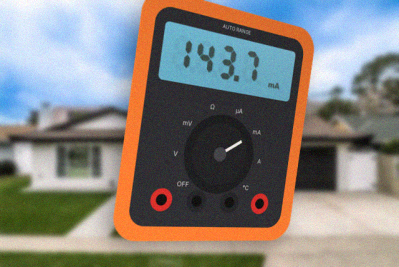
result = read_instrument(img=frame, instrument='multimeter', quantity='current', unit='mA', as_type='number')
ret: 143.7 mA
